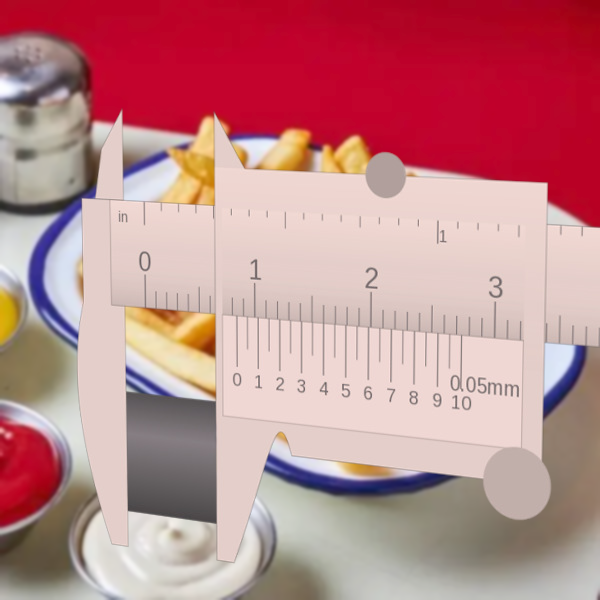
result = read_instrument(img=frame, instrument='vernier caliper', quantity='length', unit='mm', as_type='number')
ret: 8.4 mm
